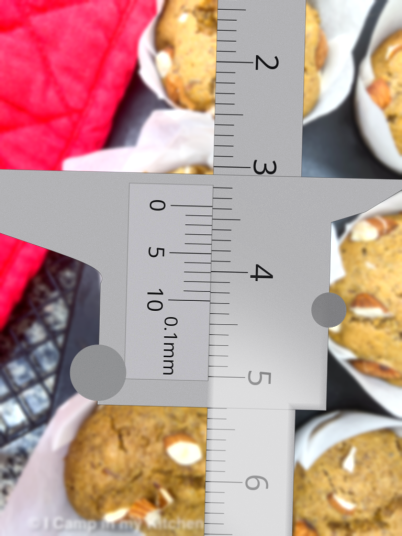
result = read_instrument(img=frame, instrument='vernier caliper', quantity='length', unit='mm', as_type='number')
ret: 33.8 mm
